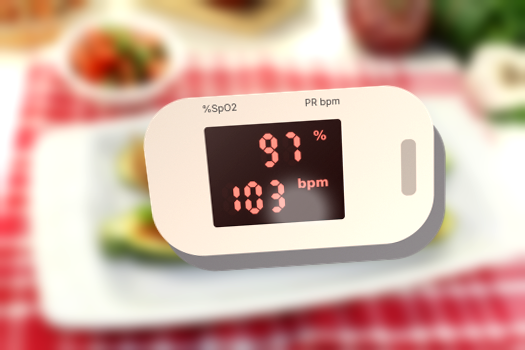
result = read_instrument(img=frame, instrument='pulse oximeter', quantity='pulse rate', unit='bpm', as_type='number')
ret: 103 bpm
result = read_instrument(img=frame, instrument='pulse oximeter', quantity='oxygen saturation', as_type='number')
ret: 97 %
